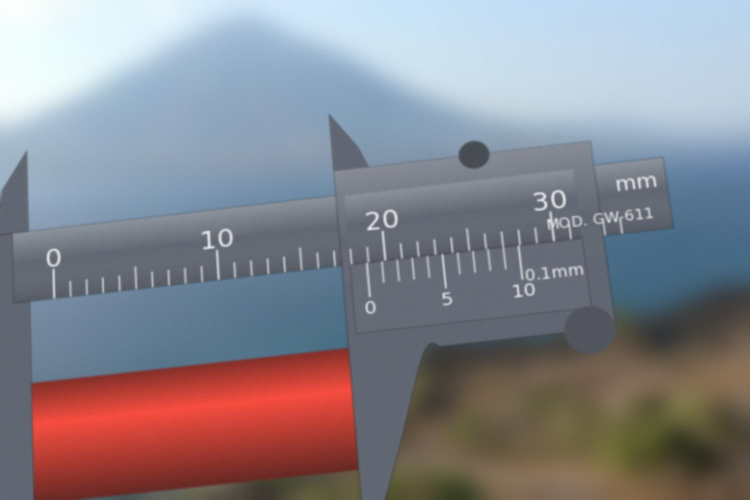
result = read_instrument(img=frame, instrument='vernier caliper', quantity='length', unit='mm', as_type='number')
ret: 18.9 mm
